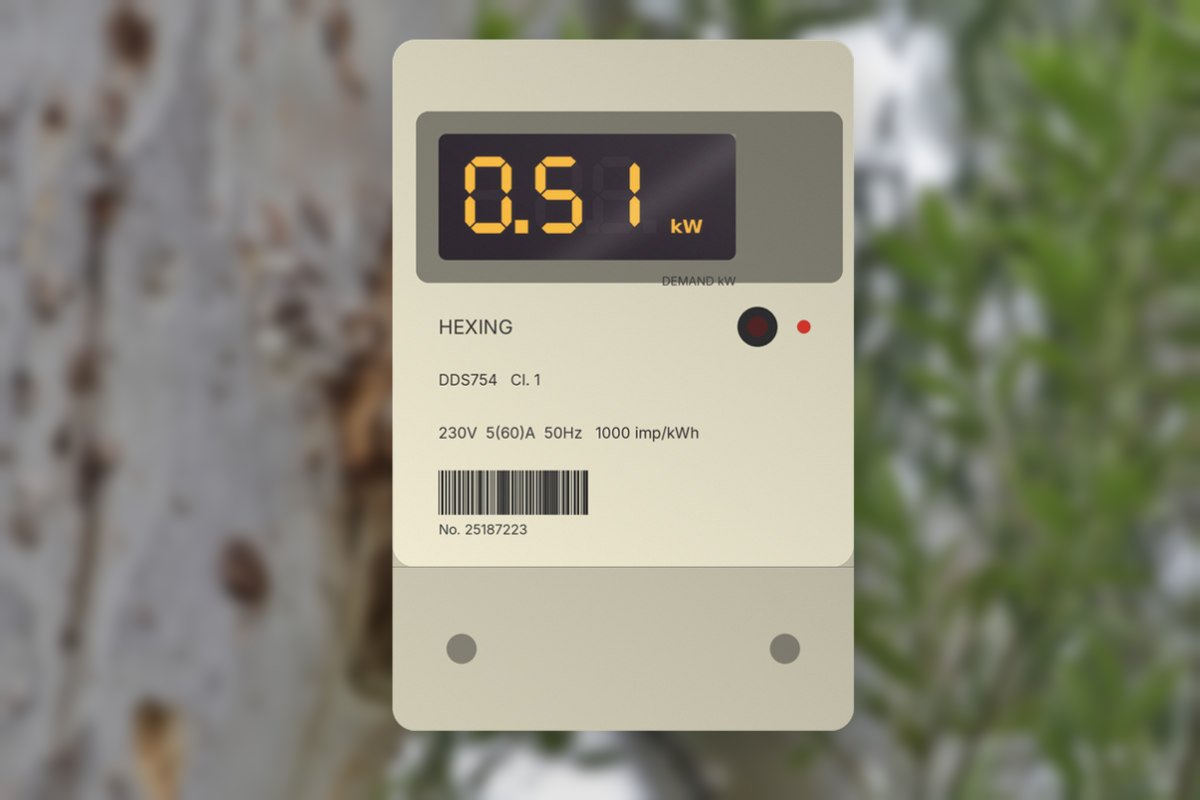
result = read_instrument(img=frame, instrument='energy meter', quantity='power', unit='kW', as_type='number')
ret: 0.51 kW
